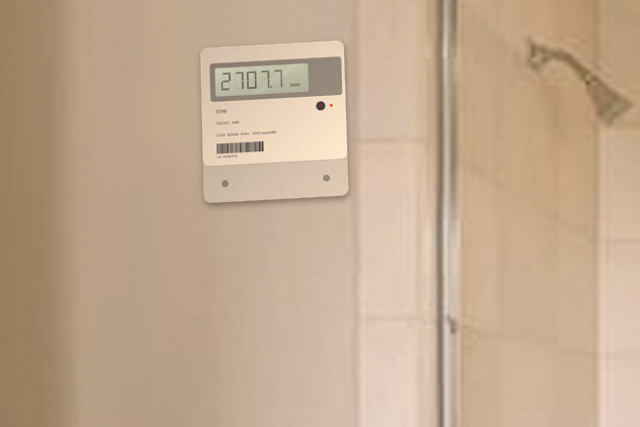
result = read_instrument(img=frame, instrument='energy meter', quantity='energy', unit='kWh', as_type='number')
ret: 2707.7 kWh
